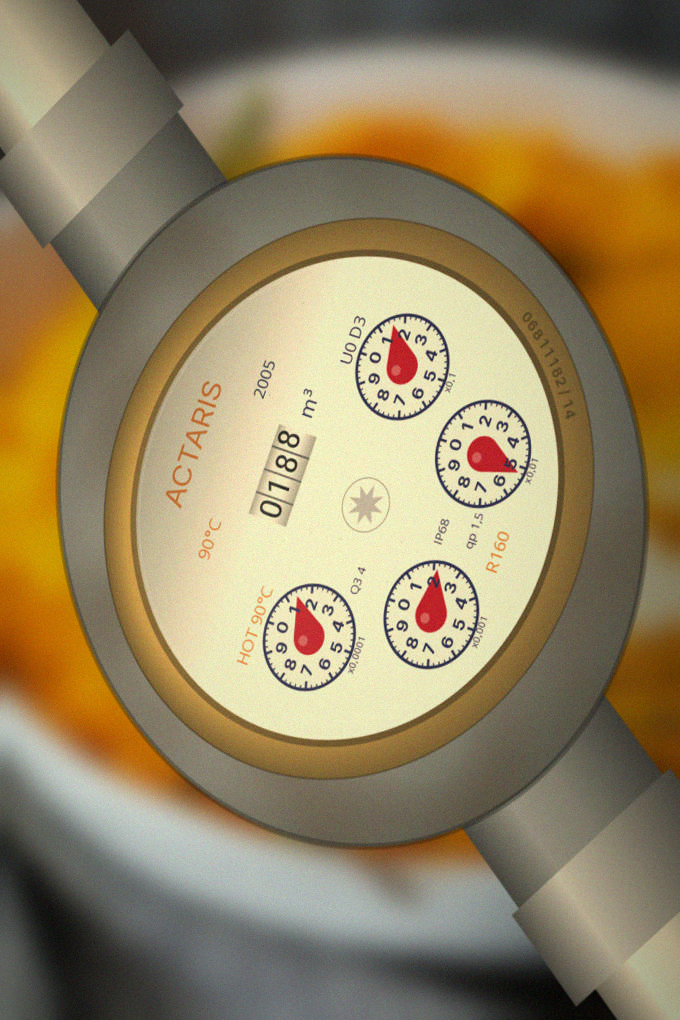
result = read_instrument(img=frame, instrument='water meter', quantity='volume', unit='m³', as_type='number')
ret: 188.1521 m³
